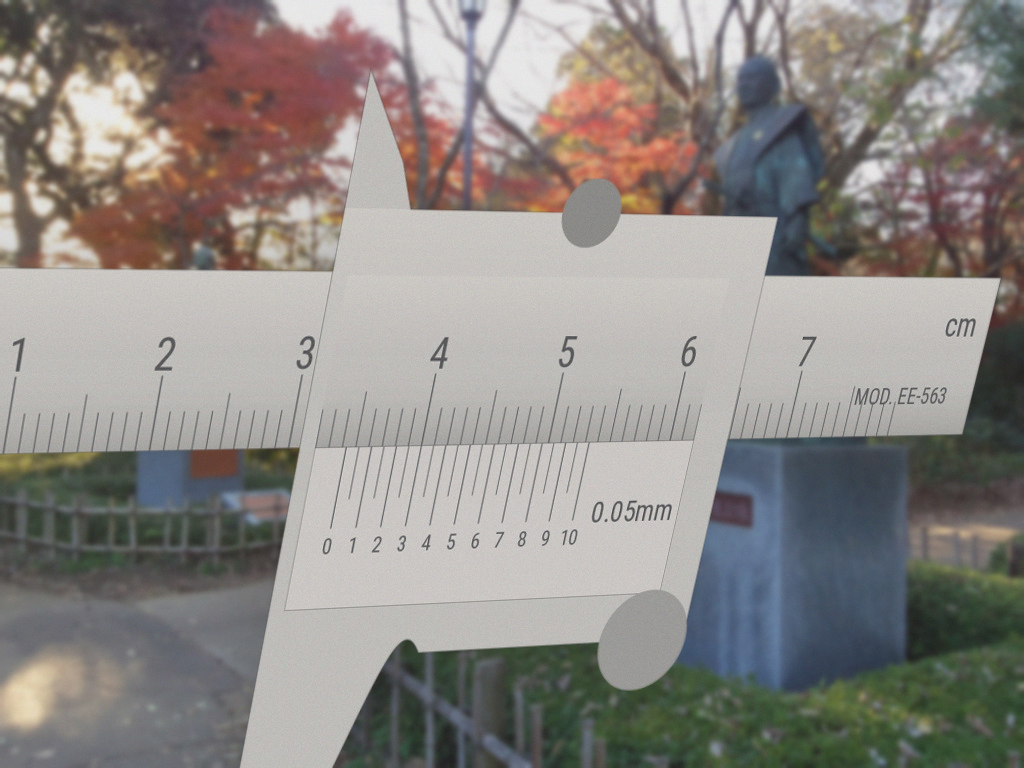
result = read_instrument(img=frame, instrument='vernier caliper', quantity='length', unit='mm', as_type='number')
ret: 34.3 mm
